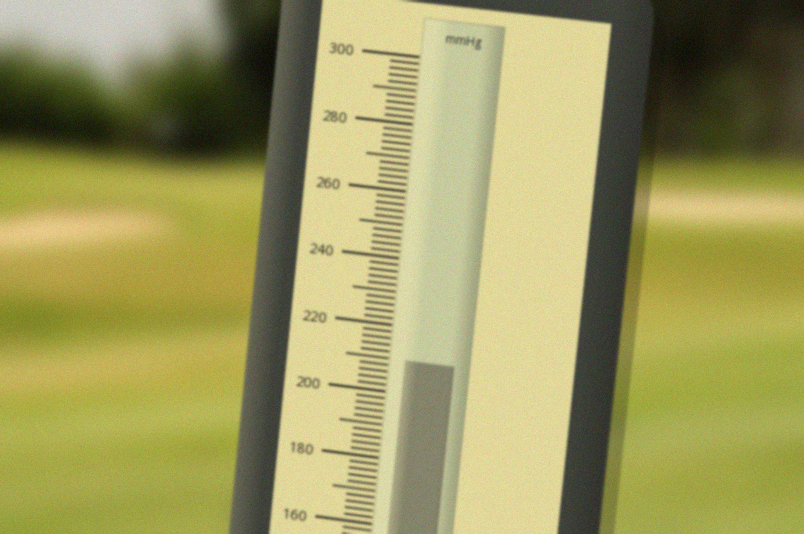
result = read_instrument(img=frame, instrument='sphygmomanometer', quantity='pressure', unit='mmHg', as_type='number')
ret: 210 mmHg
